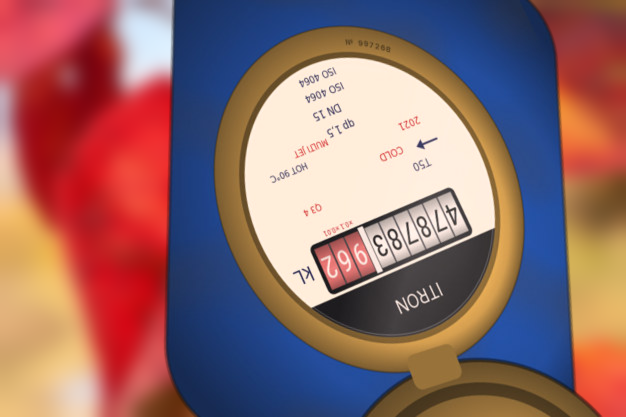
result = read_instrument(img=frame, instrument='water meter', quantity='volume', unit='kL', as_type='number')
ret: 478783.962 kL
